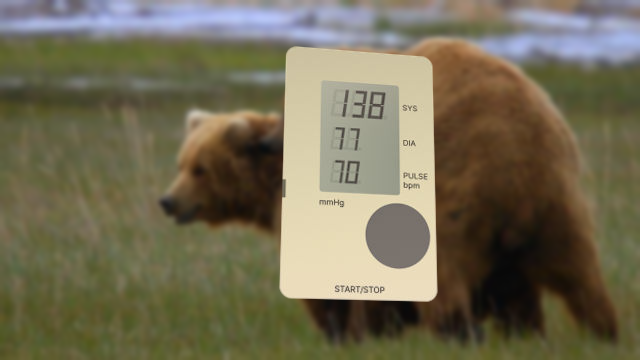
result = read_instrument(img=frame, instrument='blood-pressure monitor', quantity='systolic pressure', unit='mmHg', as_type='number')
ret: 138 mmHg
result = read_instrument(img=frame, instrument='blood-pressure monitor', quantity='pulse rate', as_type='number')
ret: 70 bpm
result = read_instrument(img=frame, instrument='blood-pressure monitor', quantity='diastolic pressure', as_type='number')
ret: 77 mmHg
